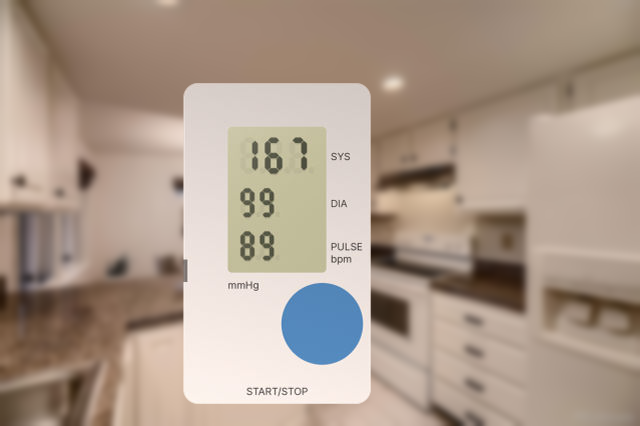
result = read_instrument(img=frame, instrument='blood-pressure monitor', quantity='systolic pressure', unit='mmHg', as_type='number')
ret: 167 mmHg
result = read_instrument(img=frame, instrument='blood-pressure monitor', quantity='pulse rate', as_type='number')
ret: 89 bpm
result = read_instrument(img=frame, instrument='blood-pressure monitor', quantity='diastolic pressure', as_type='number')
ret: 99 mmHg
